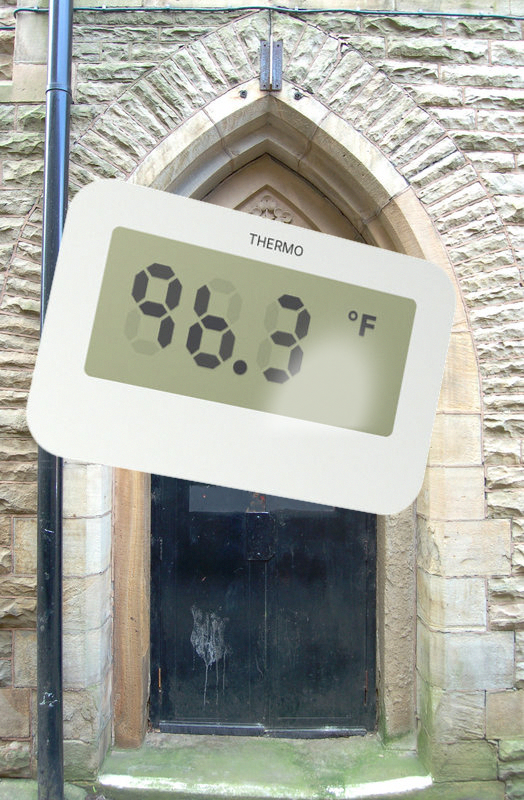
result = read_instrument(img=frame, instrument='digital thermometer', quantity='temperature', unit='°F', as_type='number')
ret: 96.3 °F
